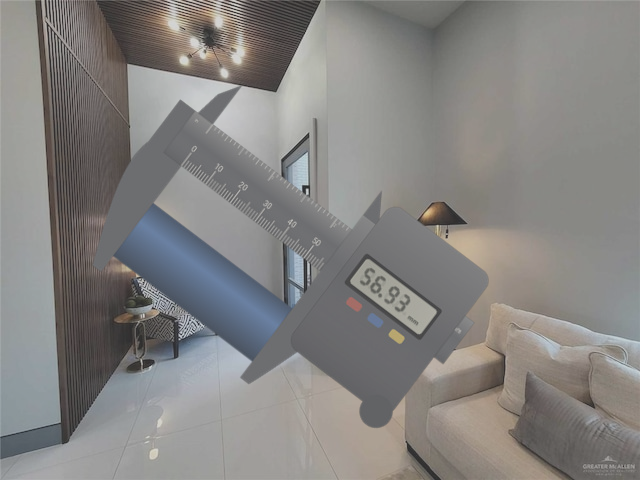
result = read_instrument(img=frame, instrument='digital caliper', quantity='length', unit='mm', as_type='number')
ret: 56.93 mm
